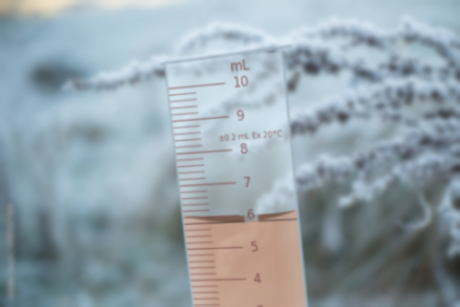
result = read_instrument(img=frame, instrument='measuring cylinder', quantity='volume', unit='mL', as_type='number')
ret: 5.8 mL
